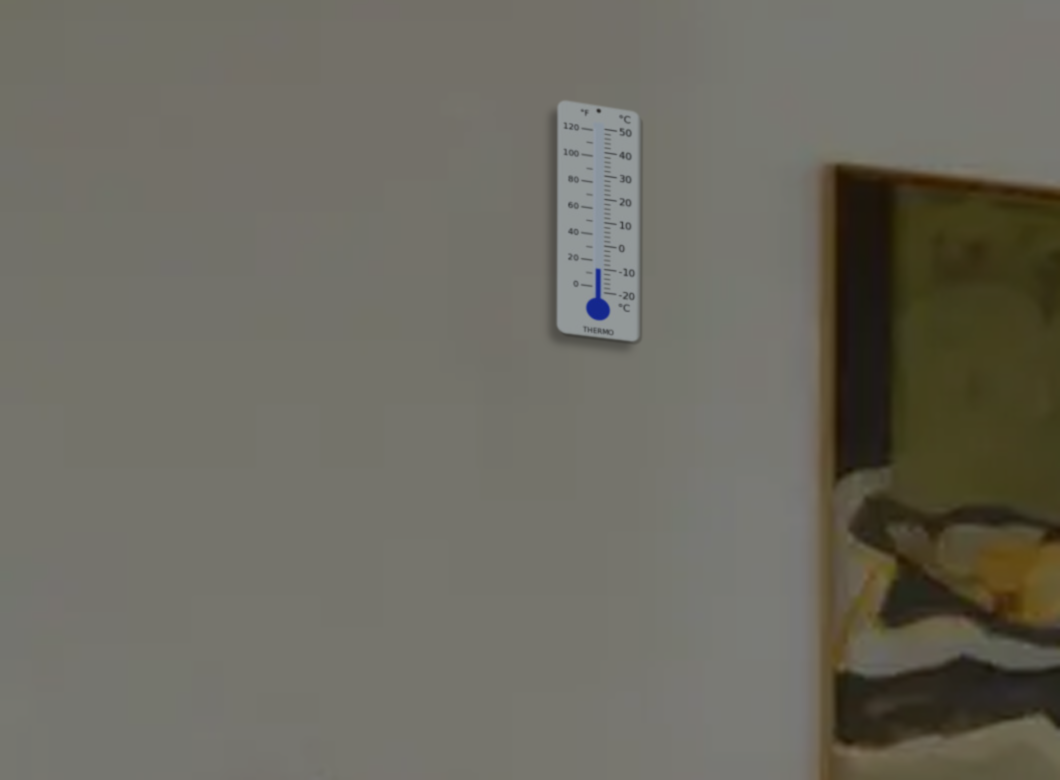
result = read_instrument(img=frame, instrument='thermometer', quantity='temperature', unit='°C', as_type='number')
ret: -10 °C
